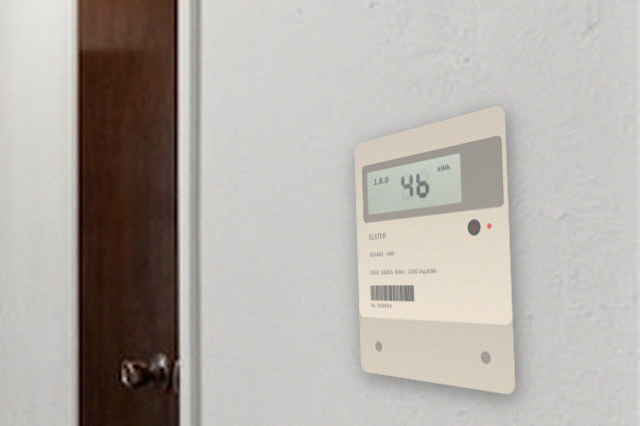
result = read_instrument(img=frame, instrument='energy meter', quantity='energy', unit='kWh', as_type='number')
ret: 46 kWh
